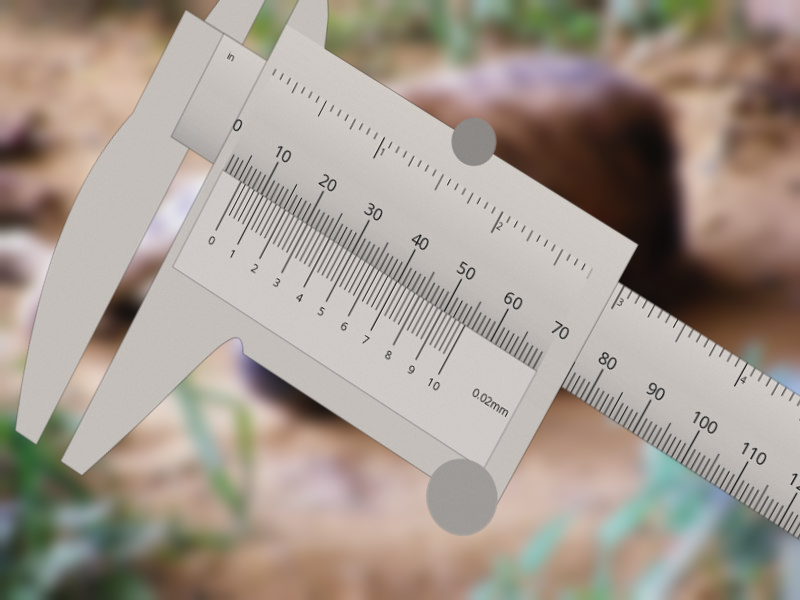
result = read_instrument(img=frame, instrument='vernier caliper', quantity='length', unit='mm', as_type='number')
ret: 5.5 mm
